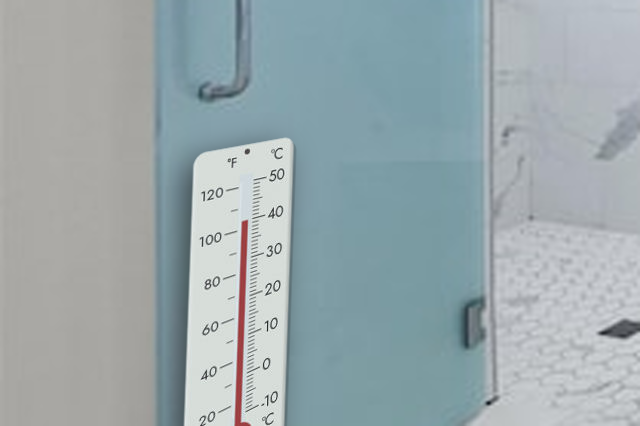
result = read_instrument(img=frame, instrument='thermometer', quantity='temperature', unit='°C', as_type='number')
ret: 40 °C
